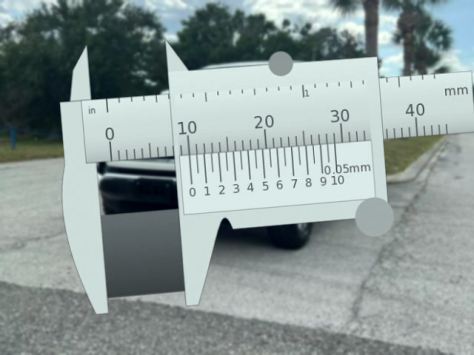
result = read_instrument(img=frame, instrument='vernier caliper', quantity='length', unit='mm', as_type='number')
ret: 10.0 mm
